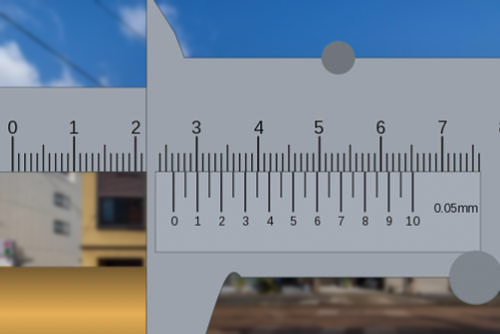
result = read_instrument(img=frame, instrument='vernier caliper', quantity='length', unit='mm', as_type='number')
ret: 26.2 mm
